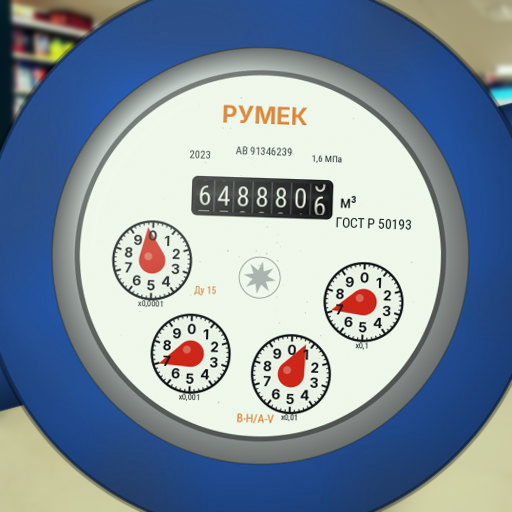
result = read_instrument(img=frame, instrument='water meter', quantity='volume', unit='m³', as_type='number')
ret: 6488805.7069 m³
